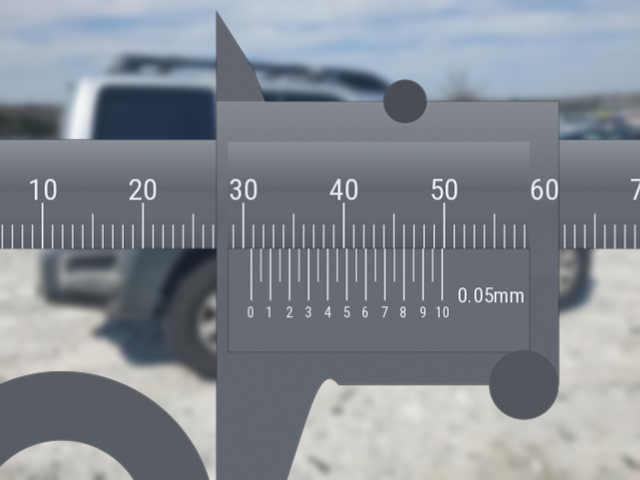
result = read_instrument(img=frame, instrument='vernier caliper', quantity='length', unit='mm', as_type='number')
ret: 30.8 mm
